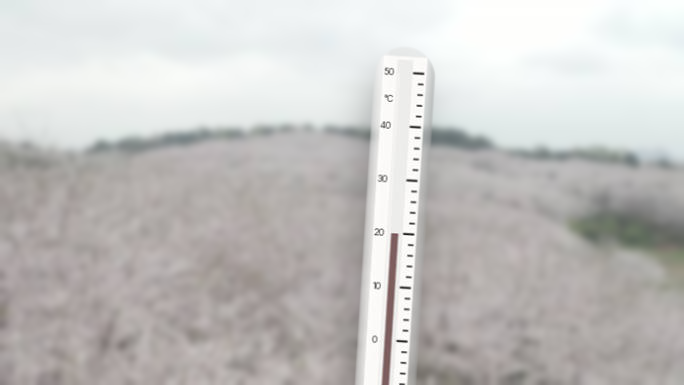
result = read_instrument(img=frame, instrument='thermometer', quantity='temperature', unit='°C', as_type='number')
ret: 20 °C
